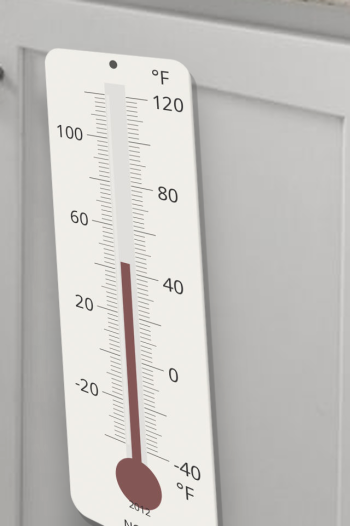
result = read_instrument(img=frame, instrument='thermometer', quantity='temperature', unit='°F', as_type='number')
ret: 44 °F
